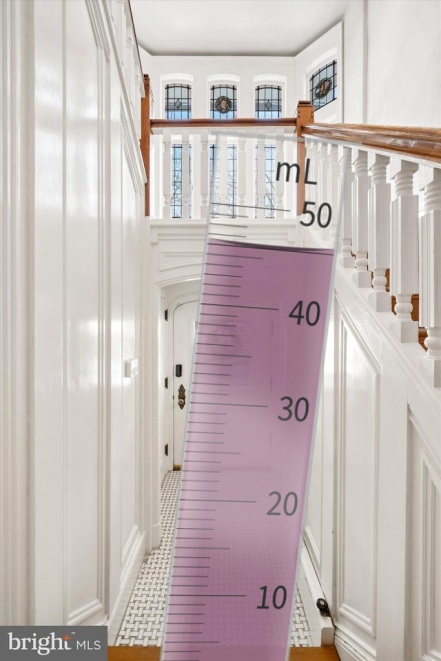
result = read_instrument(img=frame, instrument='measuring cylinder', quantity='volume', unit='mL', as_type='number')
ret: 46 mL
